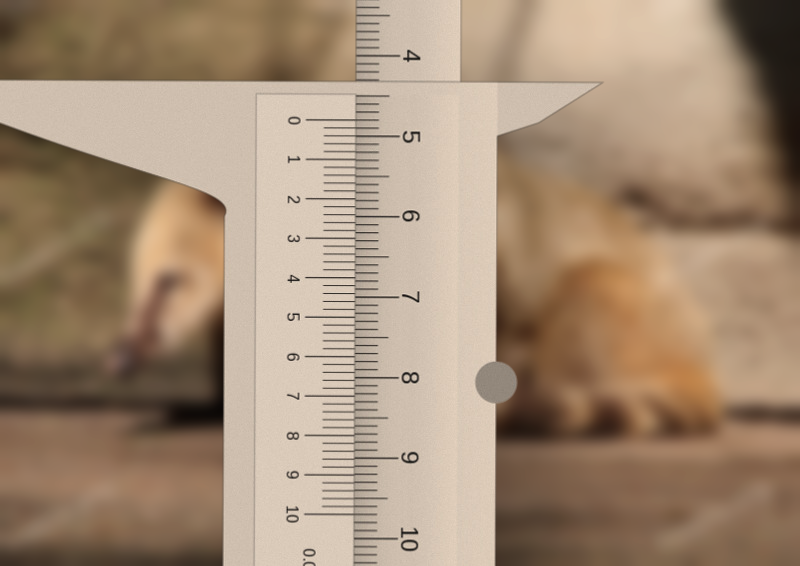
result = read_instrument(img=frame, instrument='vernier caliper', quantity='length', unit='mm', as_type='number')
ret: 48.0 mm
